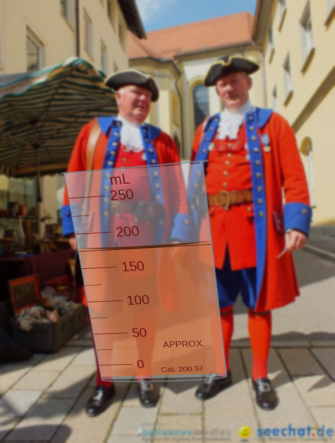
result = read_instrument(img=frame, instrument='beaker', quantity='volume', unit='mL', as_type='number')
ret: 175 mL
